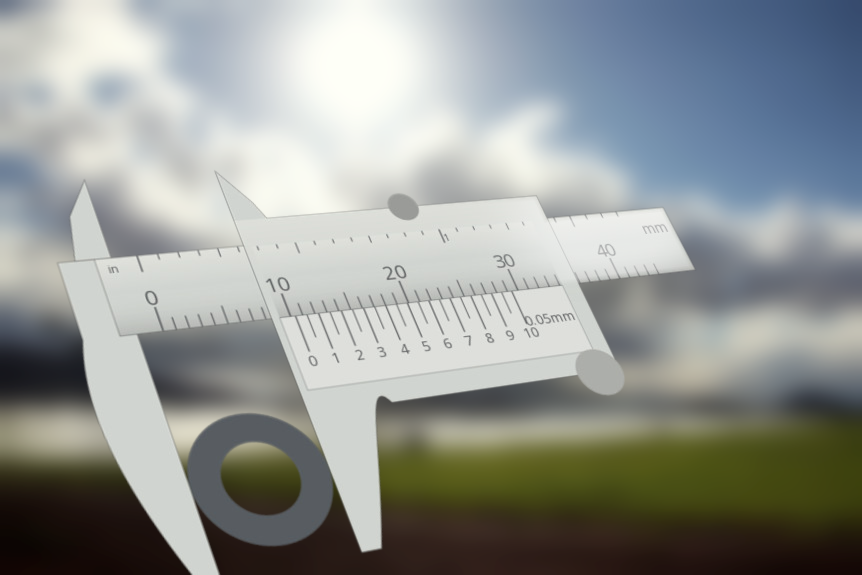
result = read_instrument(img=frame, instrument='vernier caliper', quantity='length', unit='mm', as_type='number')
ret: 10.4 mm
